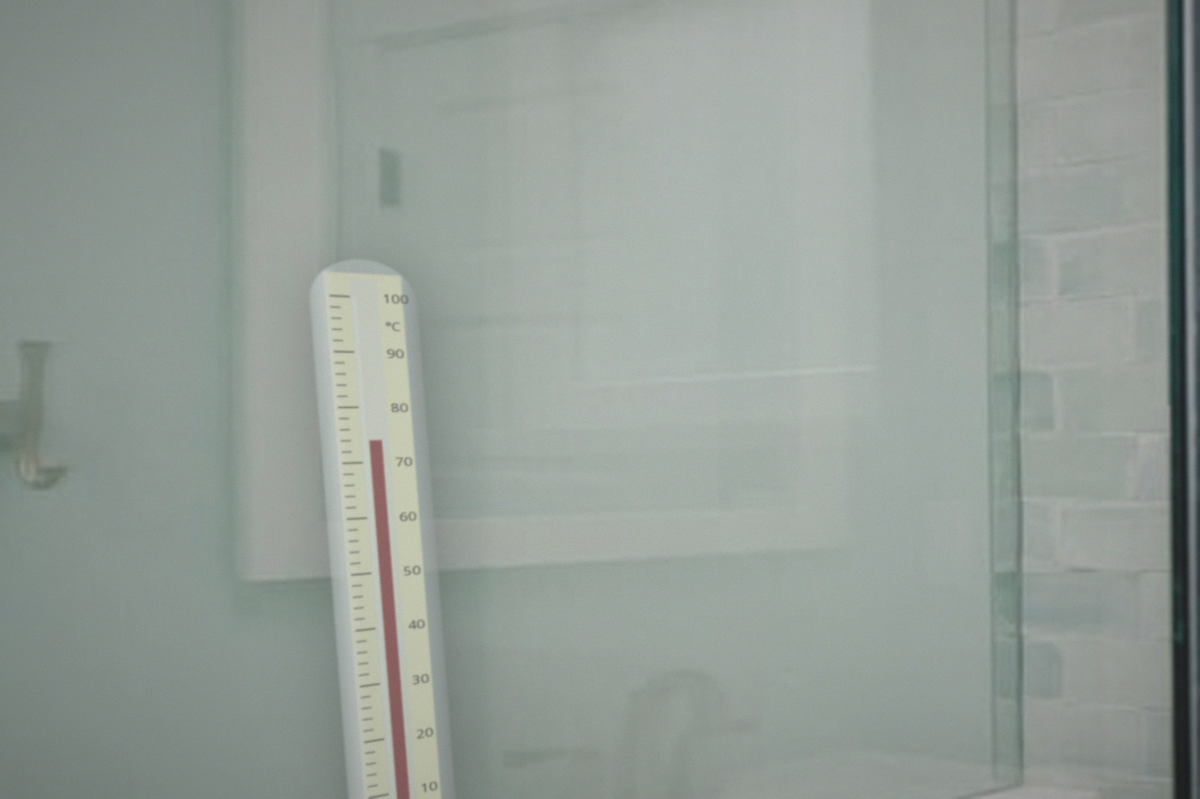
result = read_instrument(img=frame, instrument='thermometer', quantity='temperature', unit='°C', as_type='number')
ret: 74 °C
